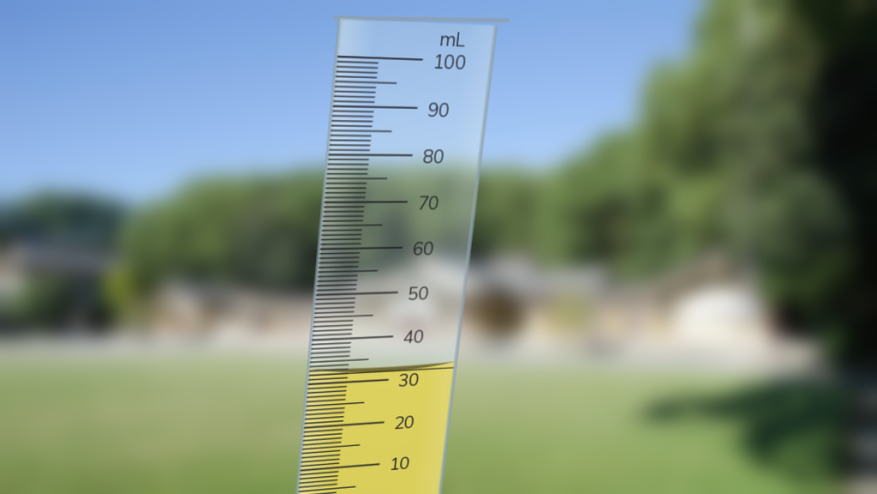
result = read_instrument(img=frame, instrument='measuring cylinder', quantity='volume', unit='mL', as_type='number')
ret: 32 mL
